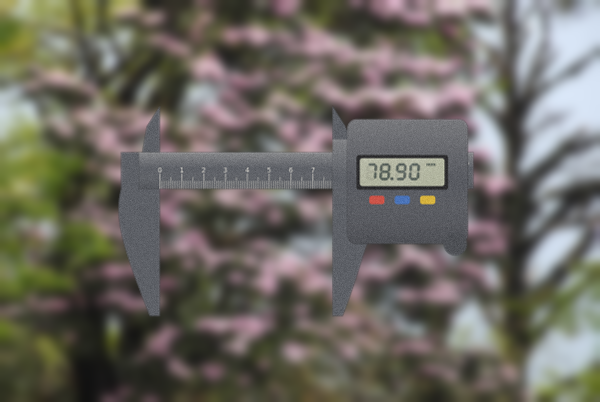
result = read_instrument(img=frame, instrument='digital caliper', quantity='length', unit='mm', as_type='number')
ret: 78.90 mm
